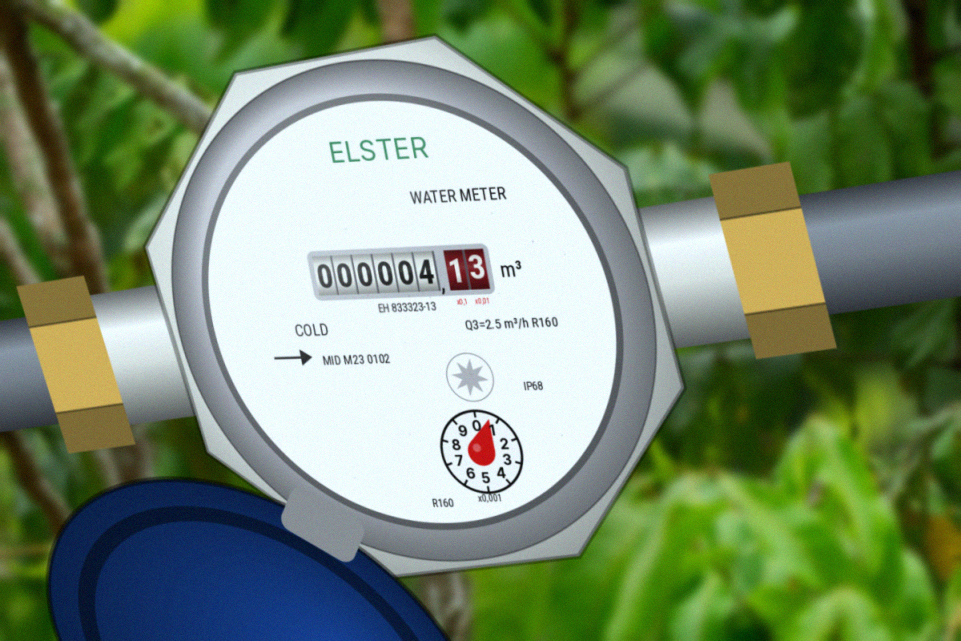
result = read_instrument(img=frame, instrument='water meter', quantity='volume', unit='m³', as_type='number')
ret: 4.130 m³
